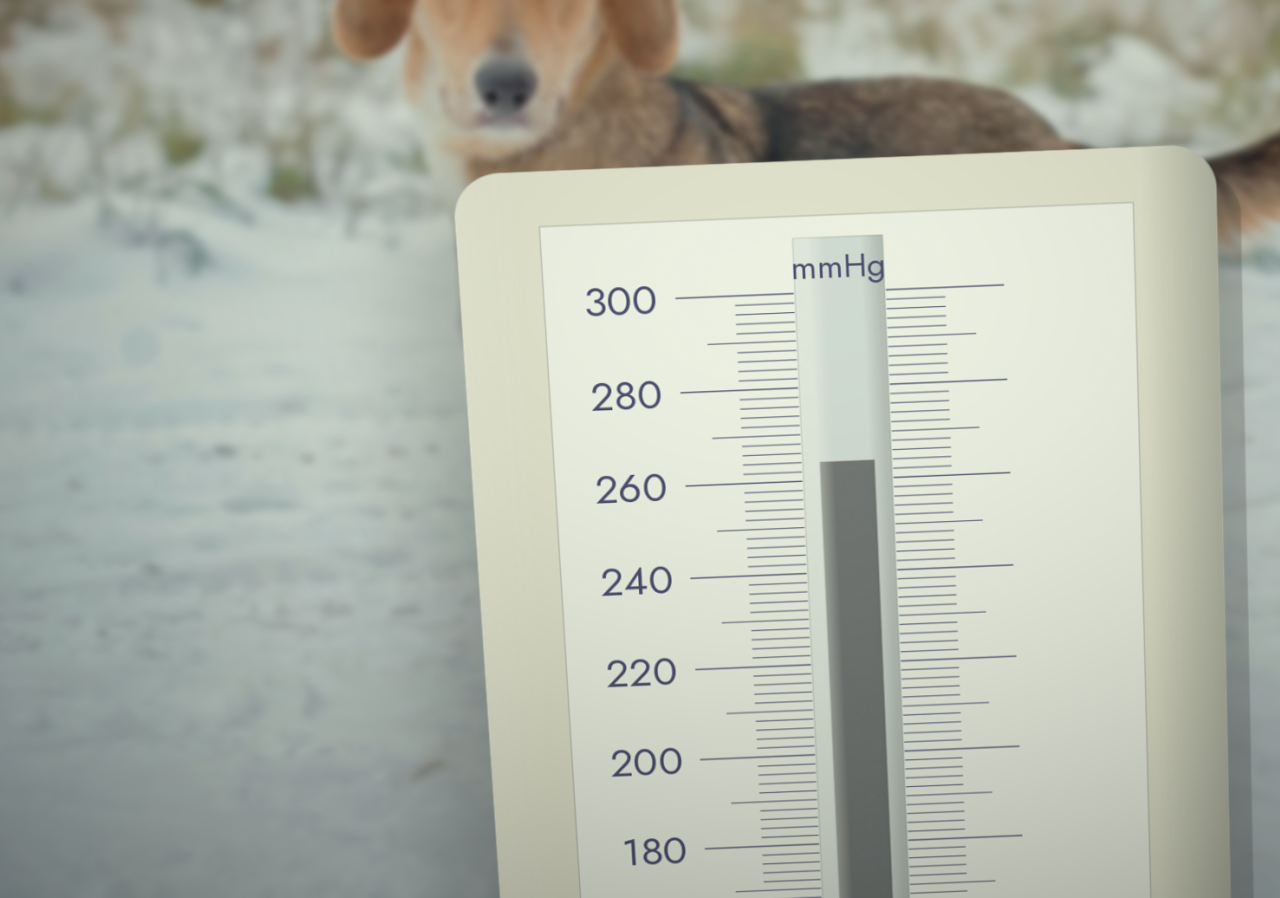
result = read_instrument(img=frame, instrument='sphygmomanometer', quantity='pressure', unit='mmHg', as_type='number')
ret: 264 mmHg
